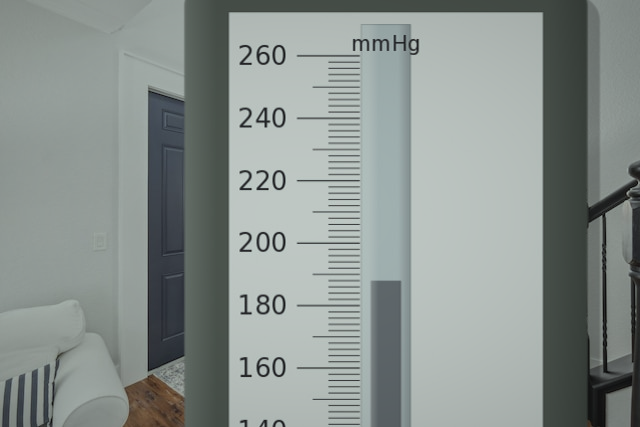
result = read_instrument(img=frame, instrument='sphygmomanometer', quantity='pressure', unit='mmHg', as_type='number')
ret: 188 mmHg
